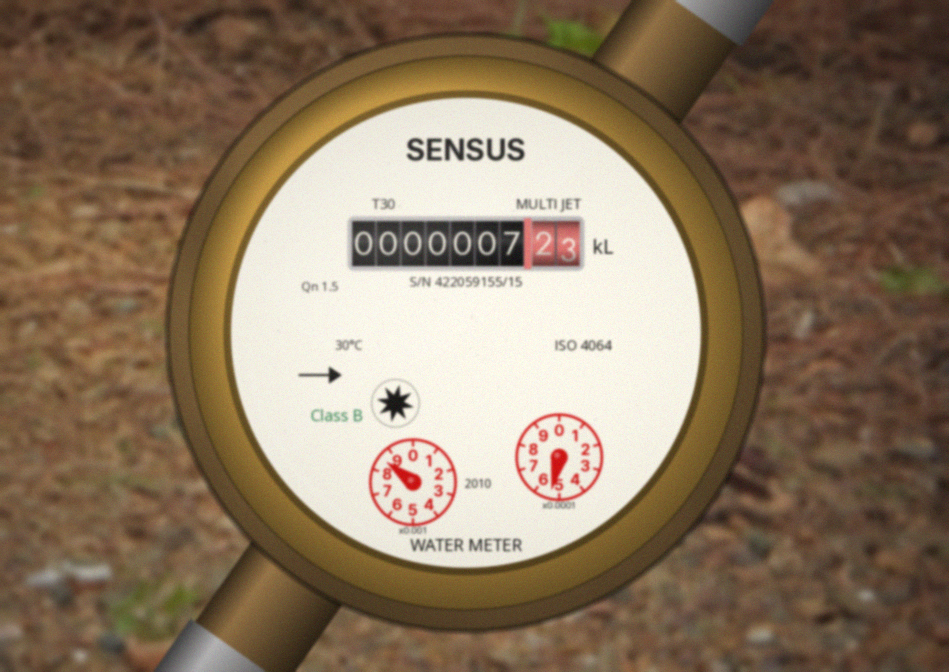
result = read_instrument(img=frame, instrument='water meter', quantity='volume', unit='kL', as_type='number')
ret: 7.2285 kL
